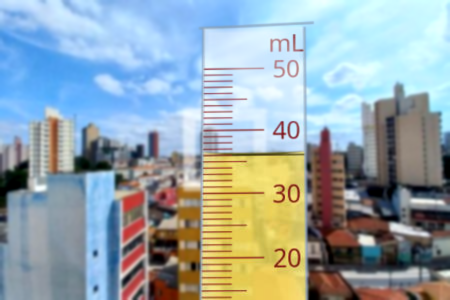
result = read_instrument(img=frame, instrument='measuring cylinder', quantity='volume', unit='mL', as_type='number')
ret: 36 mL
